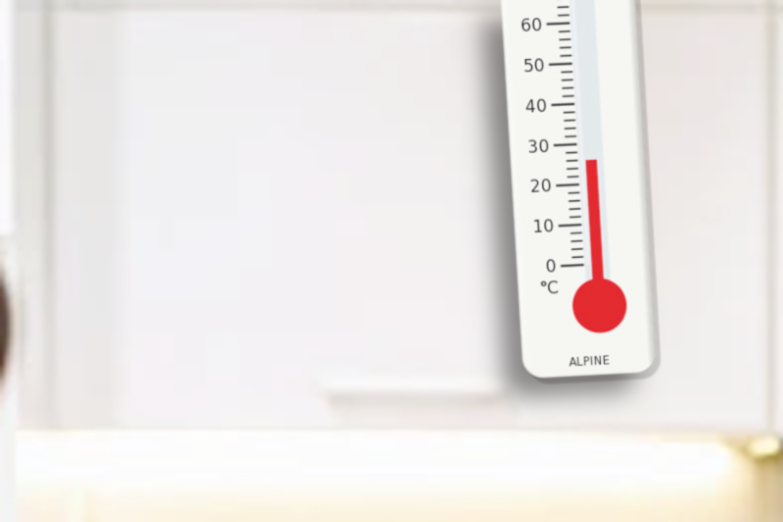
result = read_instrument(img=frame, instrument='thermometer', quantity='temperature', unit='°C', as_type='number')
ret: 26 °C
